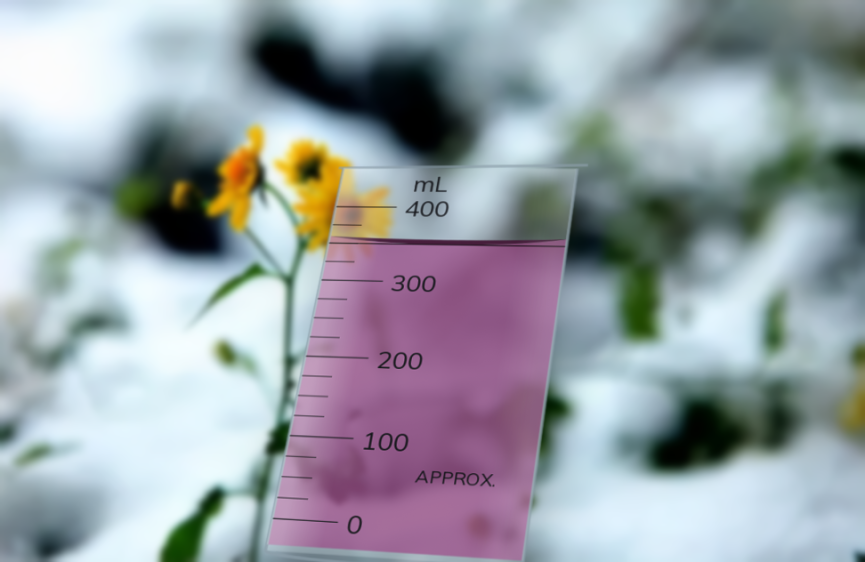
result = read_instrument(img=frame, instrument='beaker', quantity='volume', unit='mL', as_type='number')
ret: 350 mL
